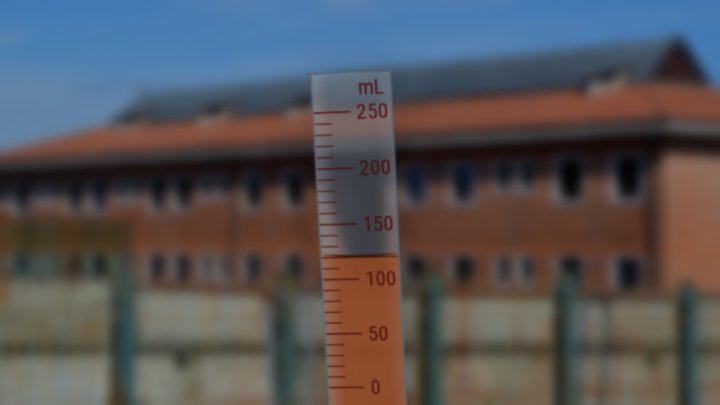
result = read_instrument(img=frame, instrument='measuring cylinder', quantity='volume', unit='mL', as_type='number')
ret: 120 mL
